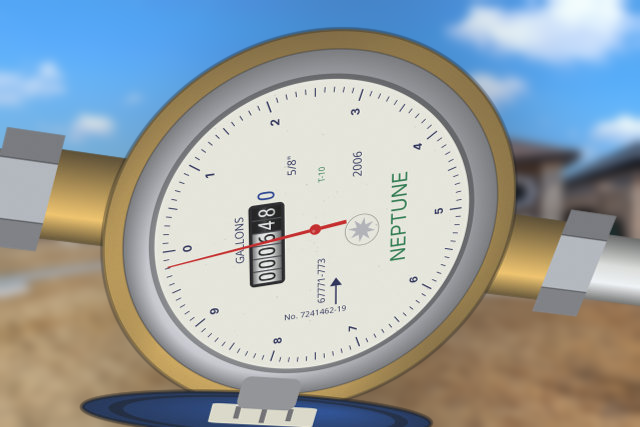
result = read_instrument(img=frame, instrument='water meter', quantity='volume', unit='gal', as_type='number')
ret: 6479.8 gal
